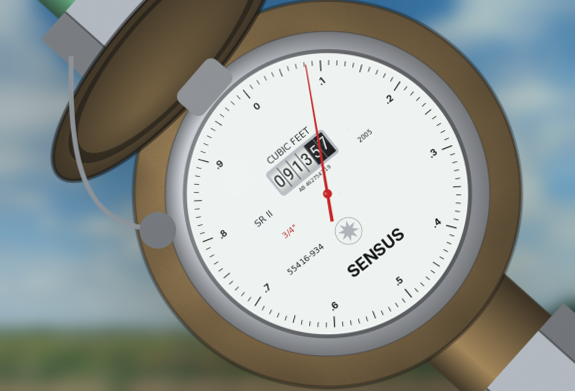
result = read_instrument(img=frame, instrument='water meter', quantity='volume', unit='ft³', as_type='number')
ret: 91357.08 ft³
